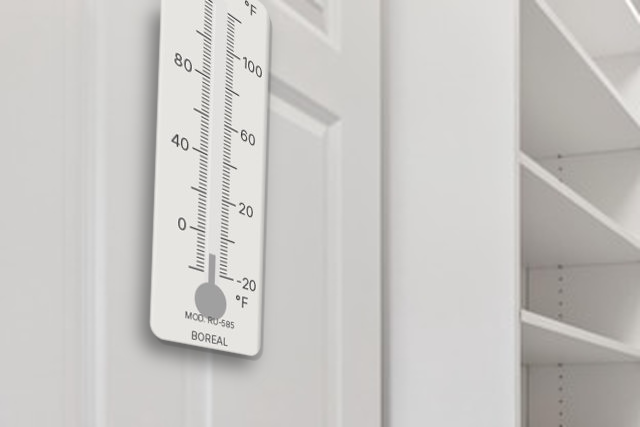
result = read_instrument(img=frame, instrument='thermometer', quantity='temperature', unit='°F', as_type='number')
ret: -10 °F
